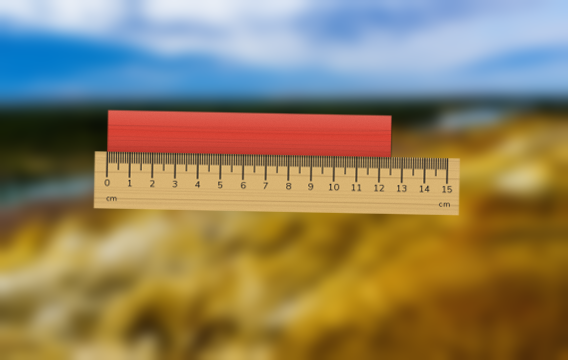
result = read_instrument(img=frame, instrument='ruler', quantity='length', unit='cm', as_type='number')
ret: 12.5 cm
